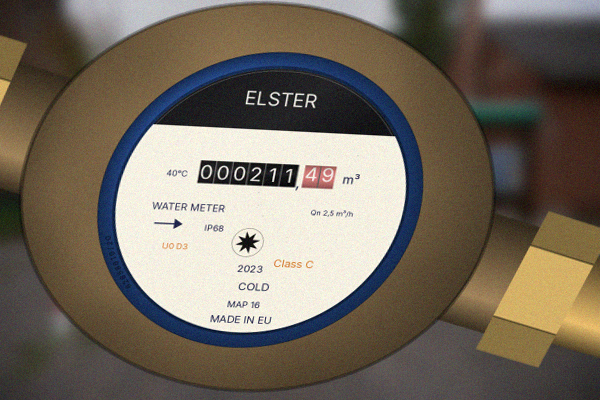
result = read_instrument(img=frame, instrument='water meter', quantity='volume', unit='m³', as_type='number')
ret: 211.49 m³
